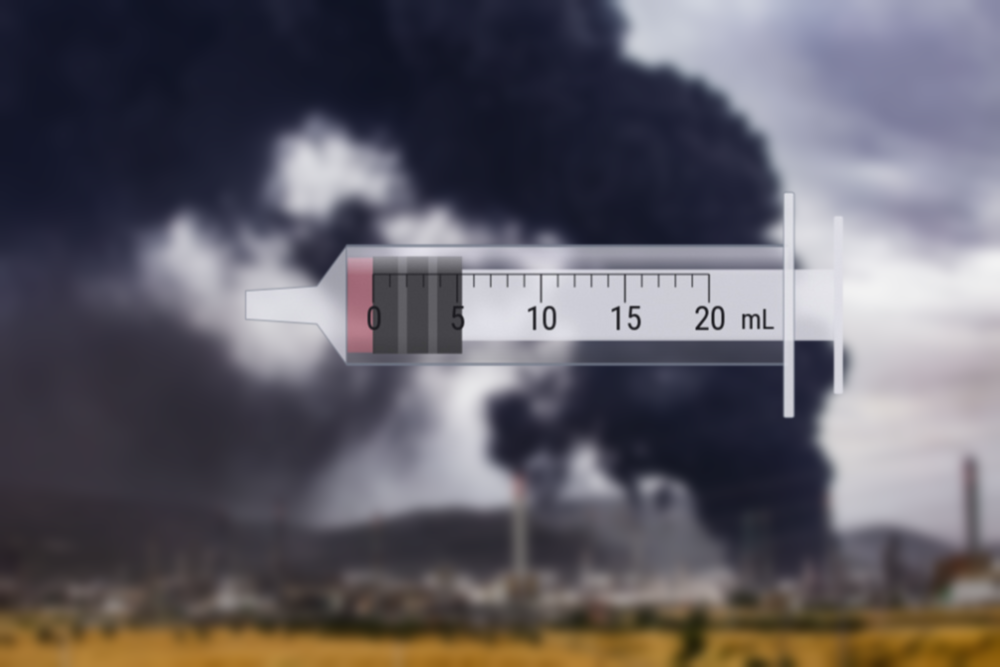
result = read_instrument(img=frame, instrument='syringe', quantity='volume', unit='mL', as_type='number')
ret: 0 mL
